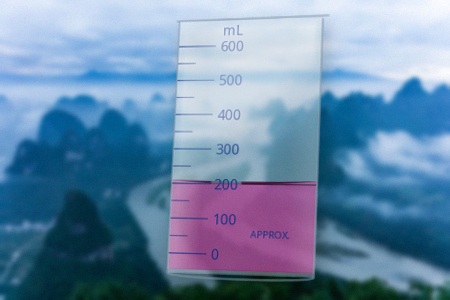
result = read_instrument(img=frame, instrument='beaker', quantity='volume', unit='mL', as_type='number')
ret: 200 mL
